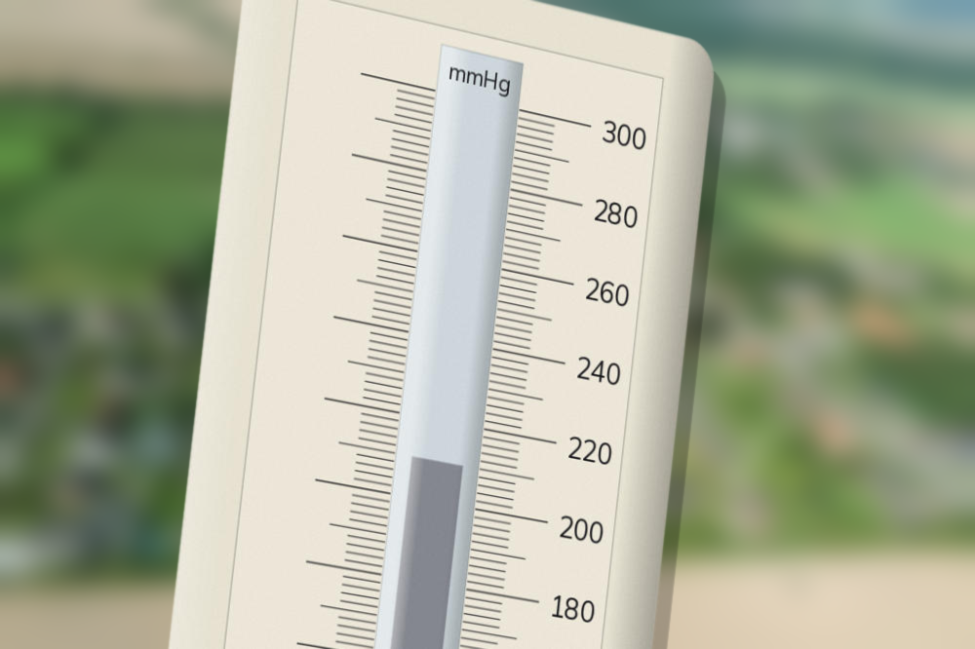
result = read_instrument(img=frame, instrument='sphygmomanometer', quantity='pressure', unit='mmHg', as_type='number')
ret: 210 mmHg
